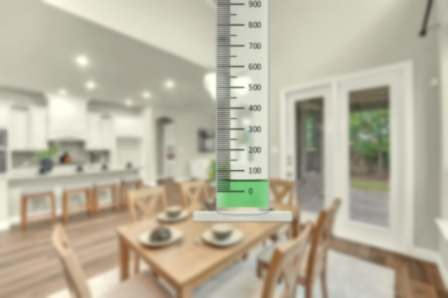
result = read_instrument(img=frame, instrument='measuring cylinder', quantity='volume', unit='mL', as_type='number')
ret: 50 mL
